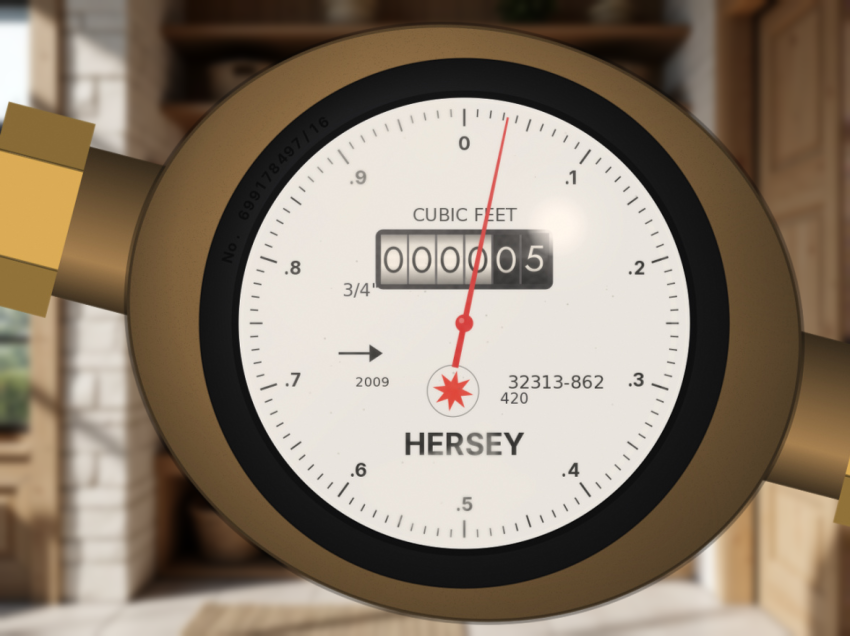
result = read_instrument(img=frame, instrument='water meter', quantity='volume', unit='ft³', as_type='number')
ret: 5.03 ft³
